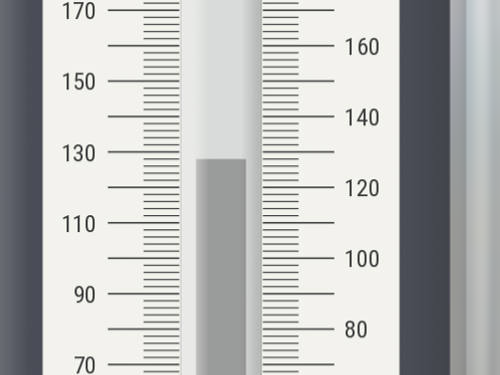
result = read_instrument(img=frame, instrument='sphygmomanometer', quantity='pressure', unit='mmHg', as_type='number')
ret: 128 mmHg
